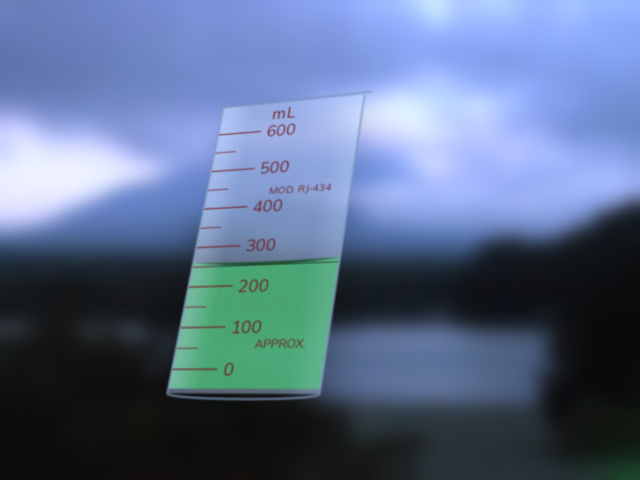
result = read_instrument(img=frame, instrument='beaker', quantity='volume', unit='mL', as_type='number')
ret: 250 mL
